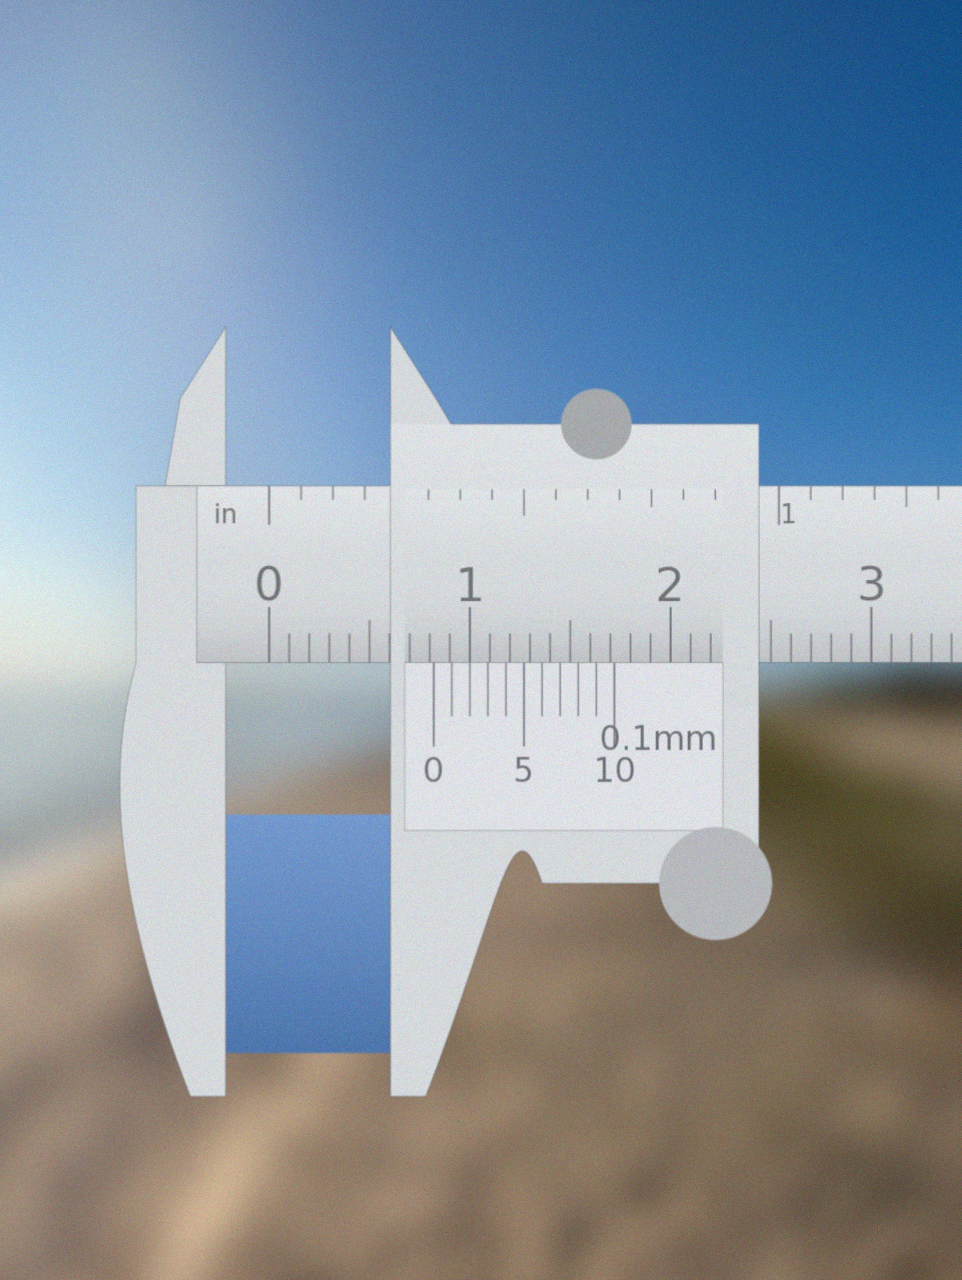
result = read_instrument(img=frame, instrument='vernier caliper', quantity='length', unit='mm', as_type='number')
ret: 8.2 mm
